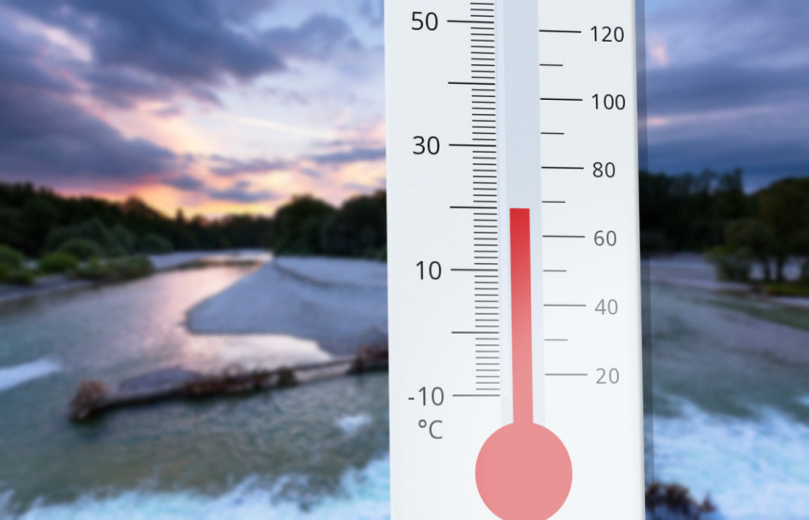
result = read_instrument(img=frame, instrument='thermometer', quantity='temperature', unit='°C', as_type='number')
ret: 20 °C
